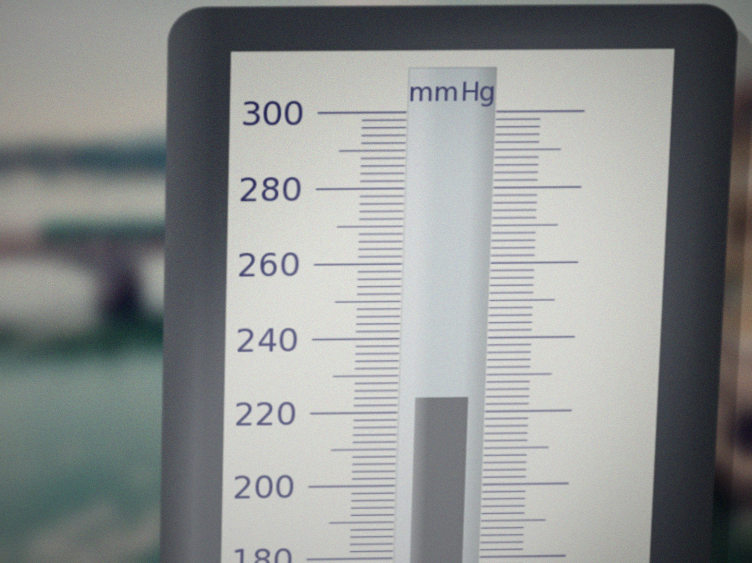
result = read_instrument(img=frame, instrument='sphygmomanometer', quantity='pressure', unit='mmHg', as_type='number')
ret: 224 mmHg
